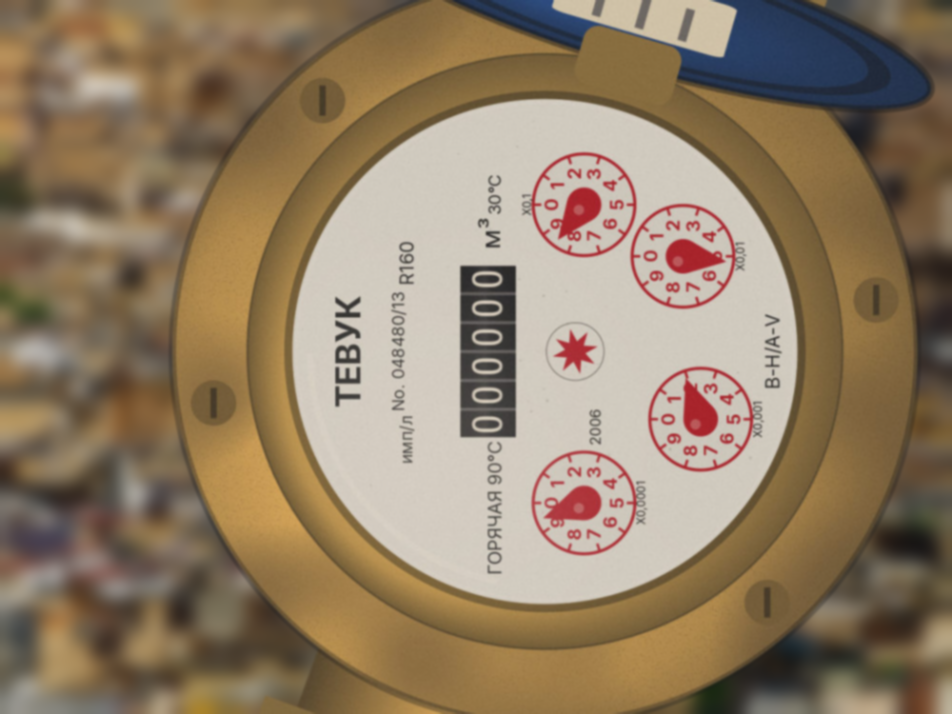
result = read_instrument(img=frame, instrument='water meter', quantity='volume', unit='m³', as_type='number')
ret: 0.8519 m³
